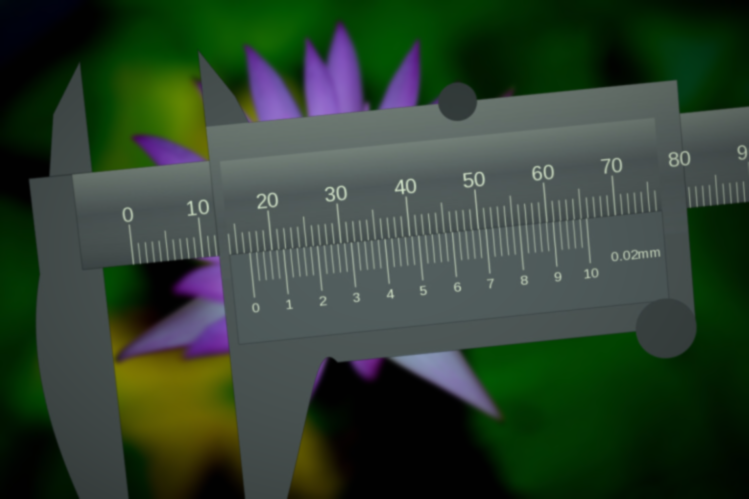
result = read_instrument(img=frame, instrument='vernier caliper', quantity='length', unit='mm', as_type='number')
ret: 16.8 mm
